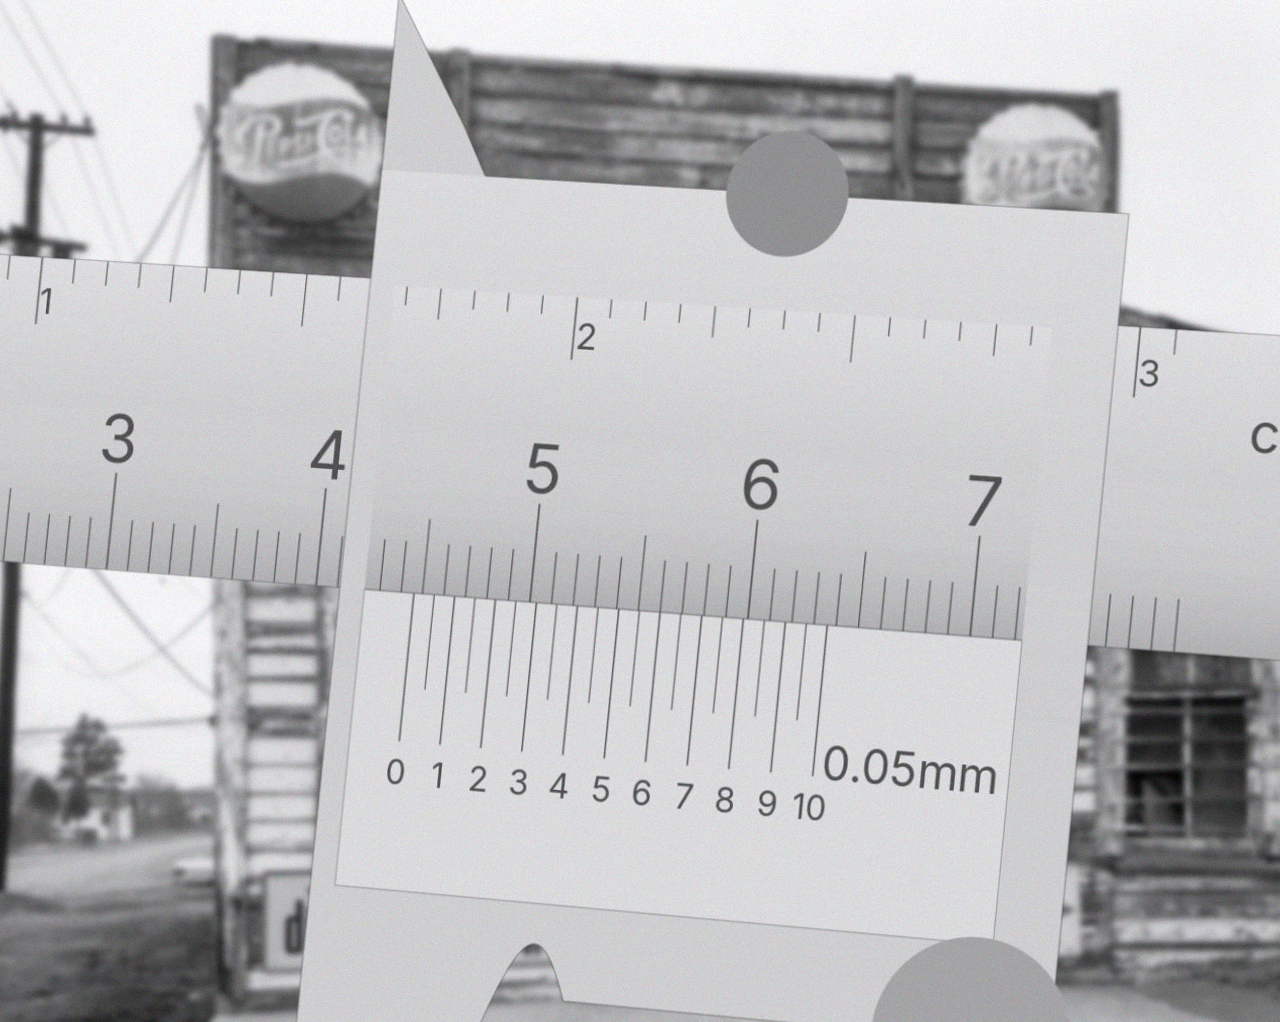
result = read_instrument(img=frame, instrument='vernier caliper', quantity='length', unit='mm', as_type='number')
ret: 44.6 mm
